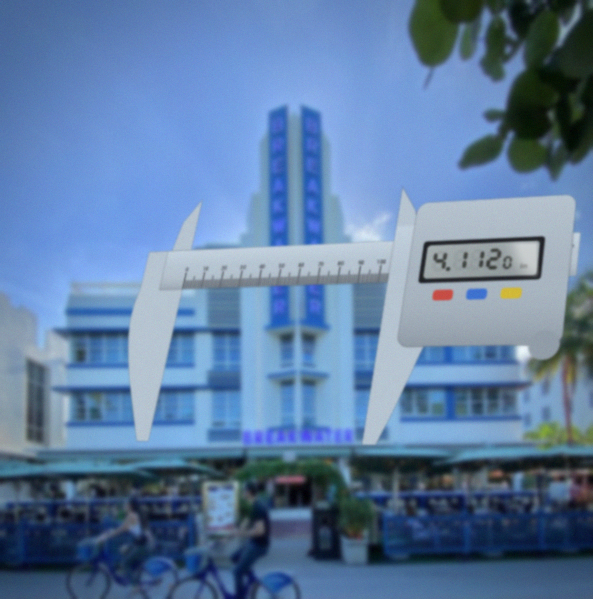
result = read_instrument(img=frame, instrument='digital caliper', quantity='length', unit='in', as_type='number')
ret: 4.1120 in
